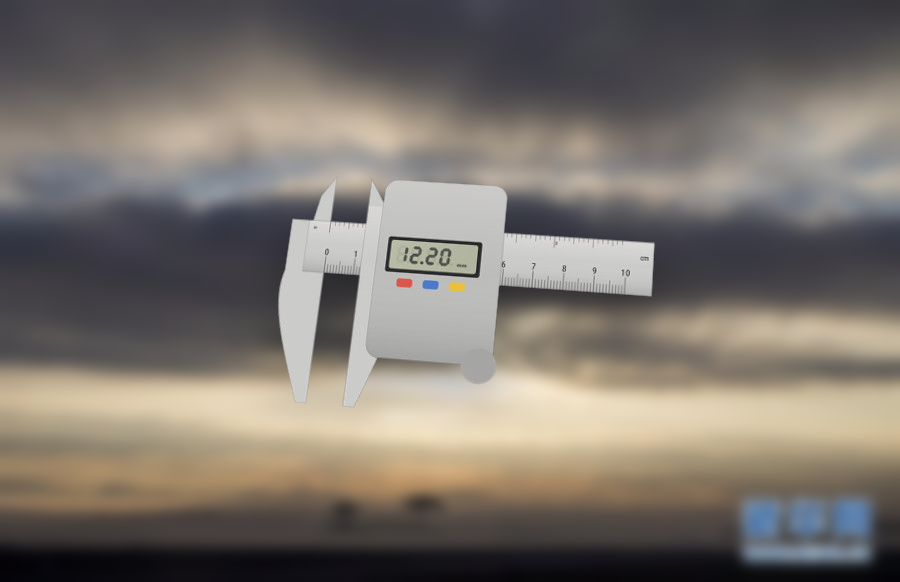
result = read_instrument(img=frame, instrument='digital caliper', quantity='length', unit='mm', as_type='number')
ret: 12.20 mm
